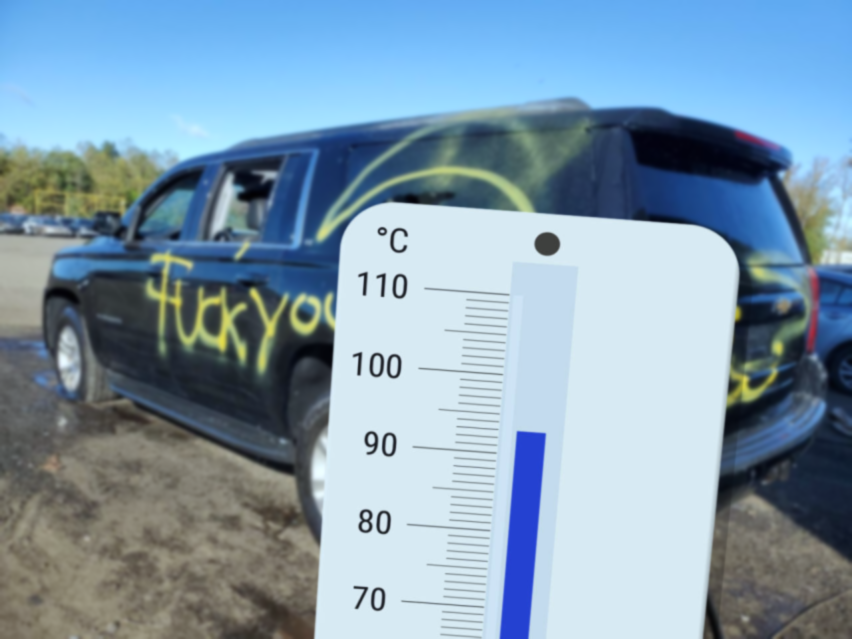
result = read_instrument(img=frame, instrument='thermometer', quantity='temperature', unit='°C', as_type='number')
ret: 93 °C
